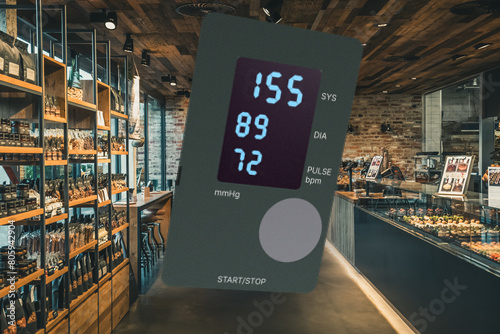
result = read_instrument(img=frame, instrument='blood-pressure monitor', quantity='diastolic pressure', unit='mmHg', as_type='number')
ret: 89 mmHg
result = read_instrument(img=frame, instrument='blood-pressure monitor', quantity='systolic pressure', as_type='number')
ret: 155 mmHg
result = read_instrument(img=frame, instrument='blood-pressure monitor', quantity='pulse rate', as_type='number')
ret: 72 bpm
